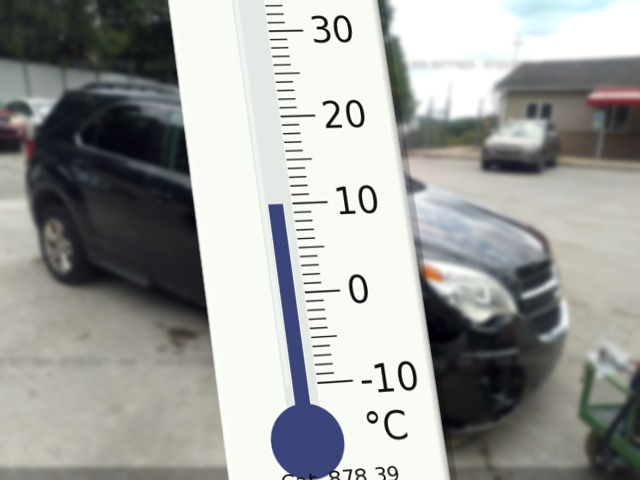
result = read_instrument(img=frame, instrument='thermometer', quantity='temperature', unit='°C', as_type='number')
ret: 10 °C
